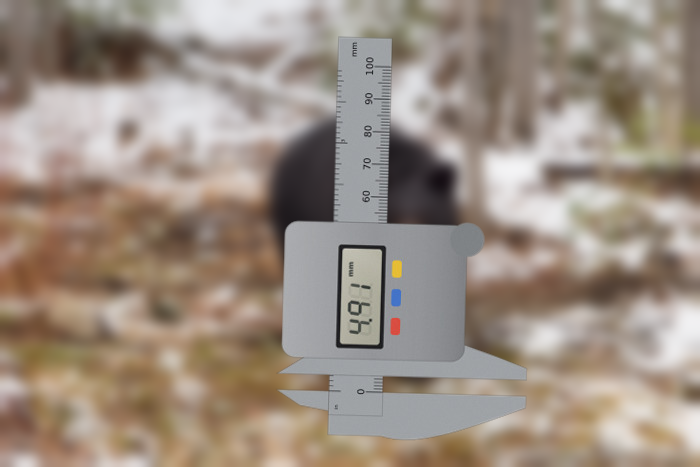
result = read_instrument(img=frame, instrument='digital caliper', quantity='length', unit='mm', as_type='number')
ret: 4.91 mm
